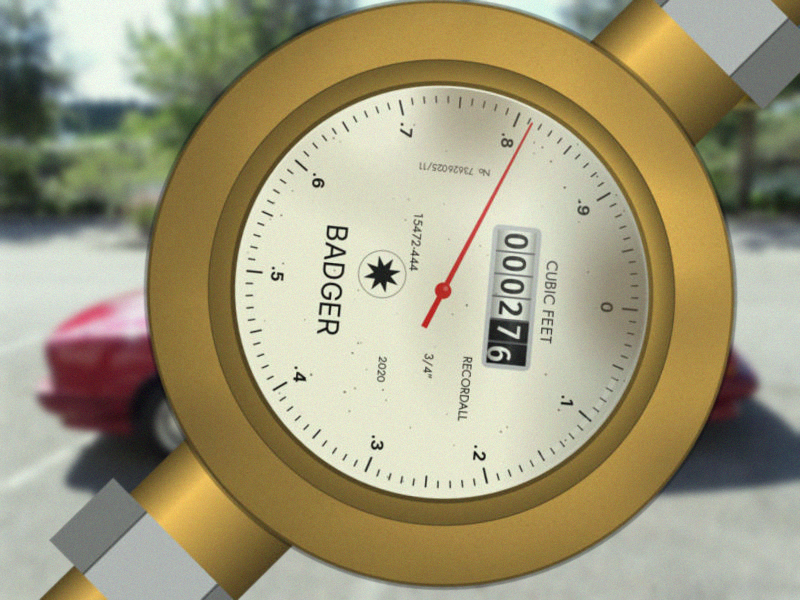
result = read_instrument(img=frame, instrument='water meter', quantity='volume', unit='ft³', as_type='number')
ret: 275.81 ft³
